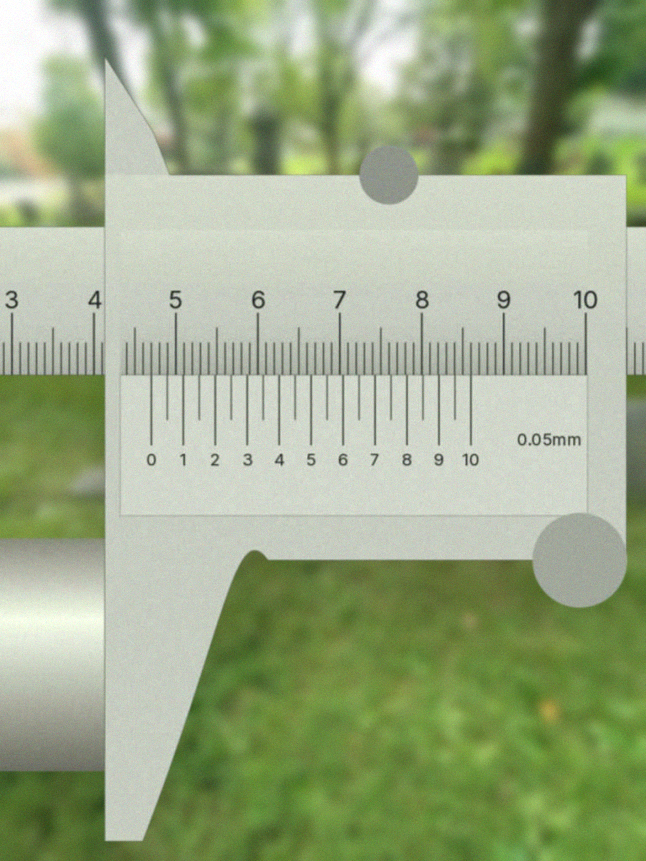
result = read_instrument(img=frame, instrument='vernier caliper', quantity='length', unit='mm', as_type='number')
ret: 47.0 mm
